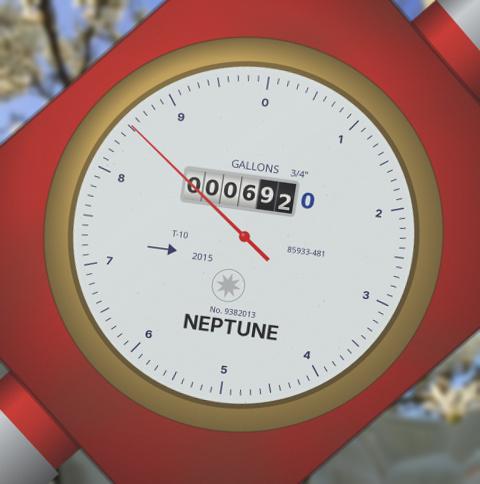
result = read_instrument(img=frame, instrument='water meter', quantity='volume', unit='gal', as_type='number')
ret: 6918.5 gal
